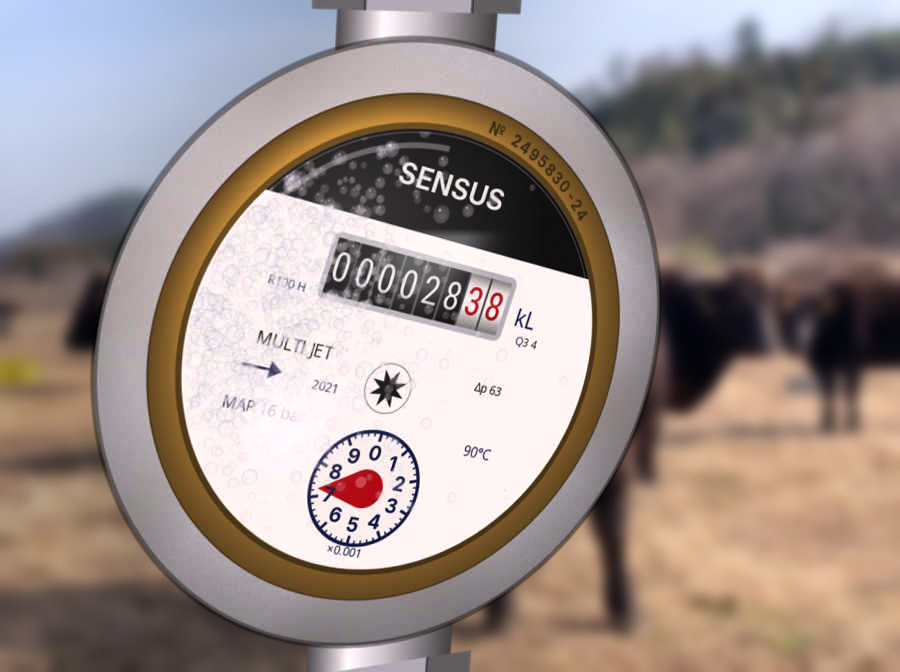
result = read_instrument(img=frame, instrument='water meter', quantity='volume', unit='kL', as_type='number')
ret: 28.387 kL
